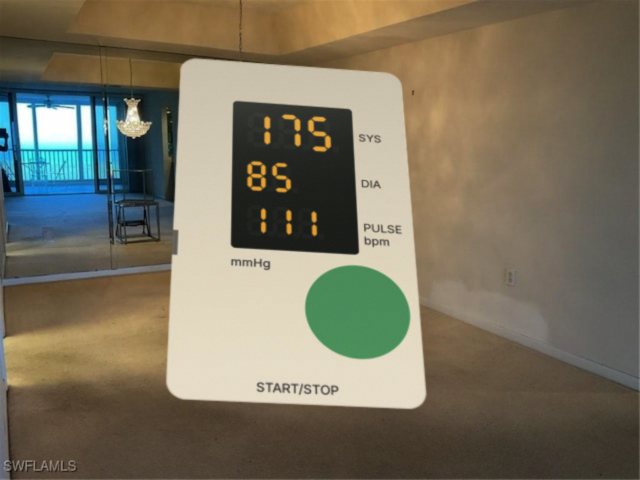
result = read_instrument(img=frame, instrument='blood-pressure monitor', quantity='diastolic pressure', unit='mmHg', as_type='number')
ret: 85 mmHg
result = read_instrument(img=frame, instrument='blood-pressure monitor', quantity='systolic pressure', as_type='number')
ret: 175 mmHg
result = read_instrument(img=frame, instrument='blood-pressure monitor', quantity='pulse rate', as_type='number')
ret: 111 bpm
